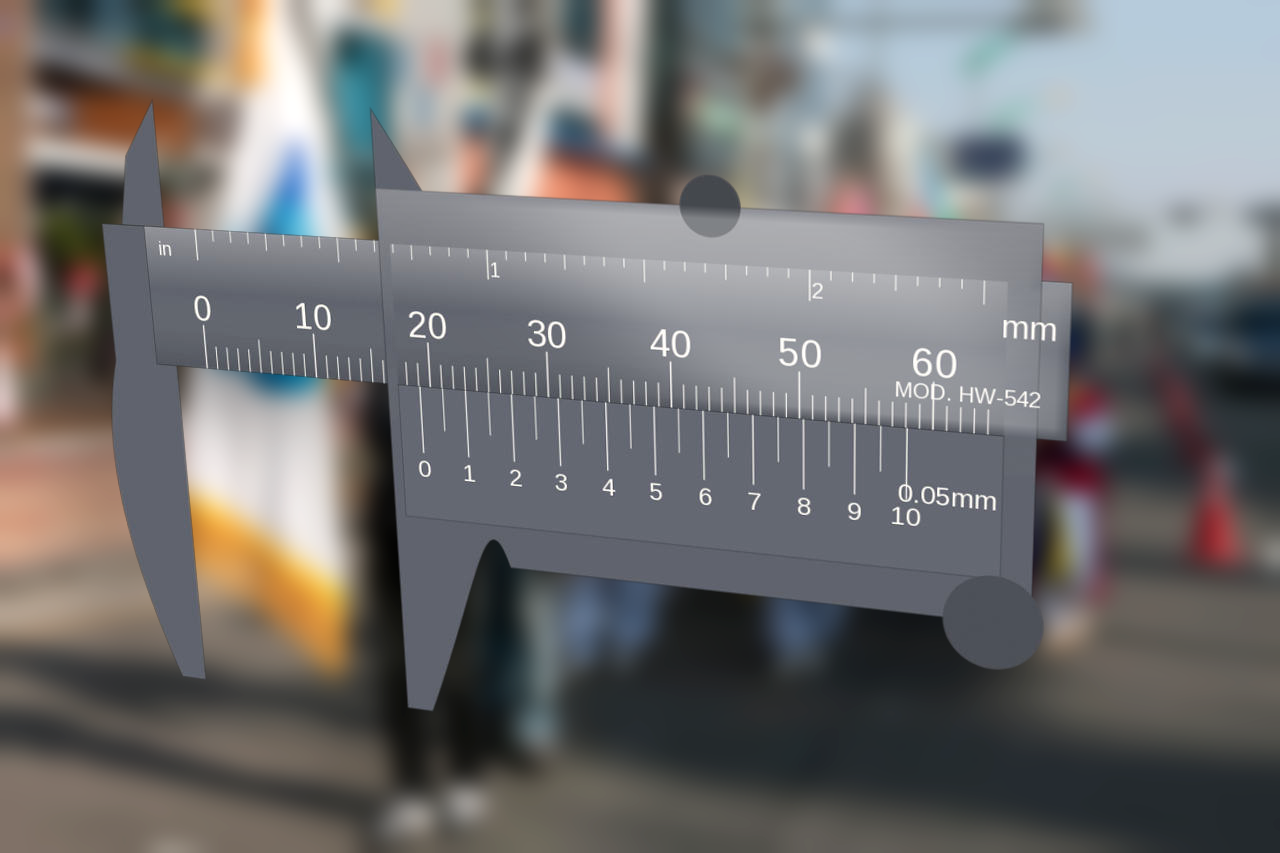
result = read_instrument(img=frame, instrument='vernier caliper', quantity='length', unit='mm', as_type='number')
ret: 19.1 mm
